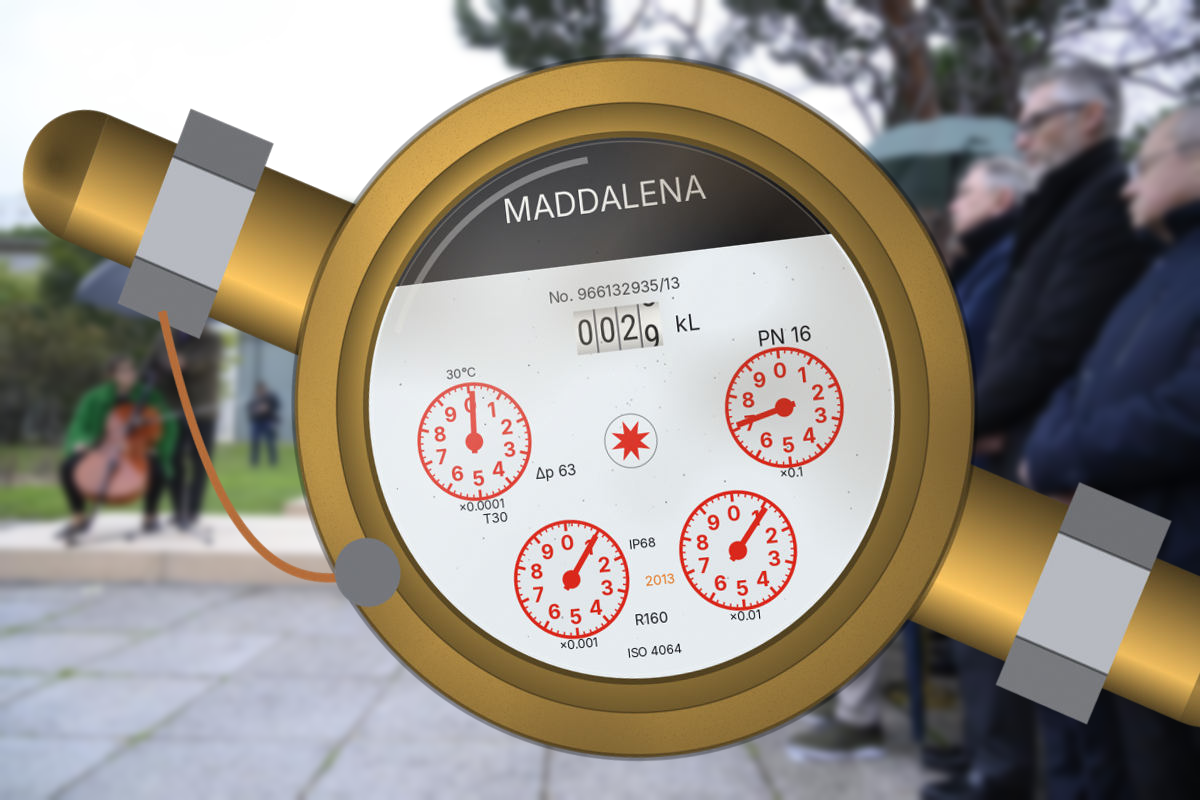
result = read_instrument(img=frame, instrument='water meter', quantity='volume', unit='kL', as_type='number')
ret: 28.7110 kL
